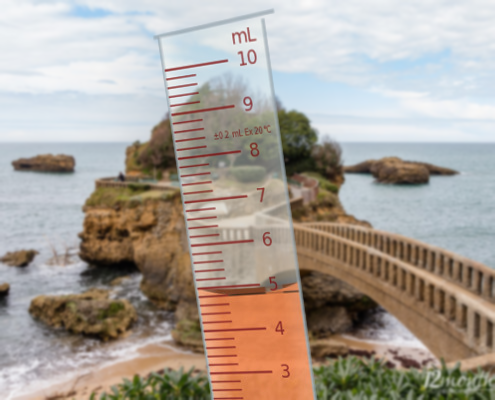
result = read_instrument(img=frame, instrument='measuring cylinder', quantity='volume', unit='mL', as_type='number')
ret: 4.8 mL
